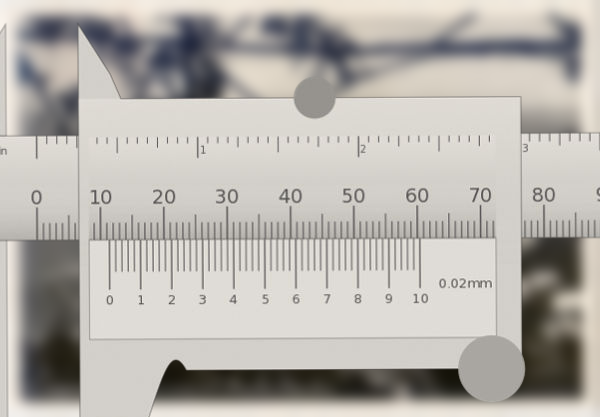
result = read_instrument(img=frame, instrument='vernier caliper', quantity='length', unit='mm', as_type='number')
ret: 11.4 mm
